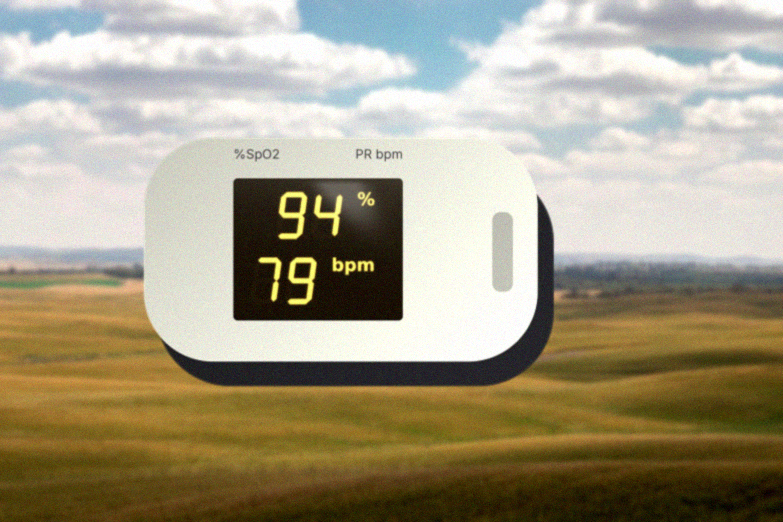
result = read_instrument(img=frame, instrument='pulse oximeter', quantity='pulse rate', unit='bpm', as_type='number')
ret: 79 bpm
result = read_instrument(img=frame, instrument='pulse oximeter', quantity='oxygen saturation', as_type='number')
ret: 94 %
